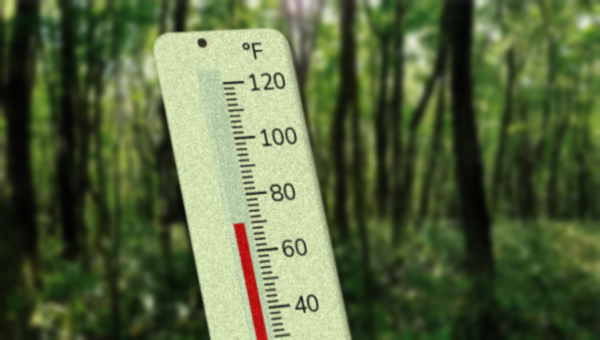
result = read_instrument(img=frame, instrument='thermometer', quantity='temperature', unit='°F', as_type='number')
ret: 70 °F
